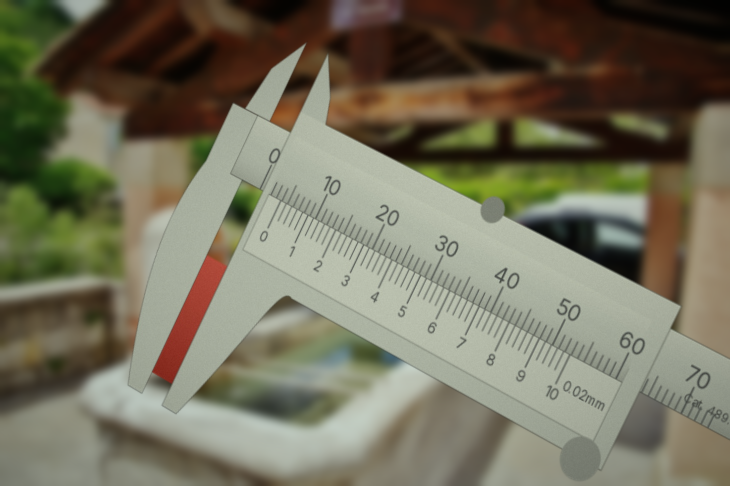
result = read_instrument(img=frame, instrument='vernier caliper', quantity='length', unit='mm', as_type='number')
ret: 3.8 mm
